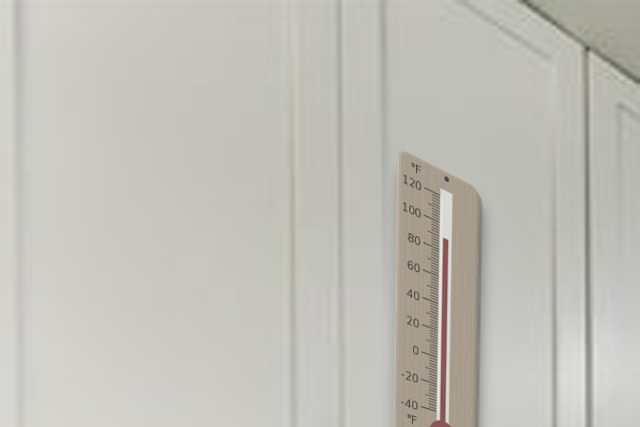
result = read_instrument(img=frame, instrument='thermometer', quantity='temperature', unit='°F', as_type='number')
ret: 90 °F
